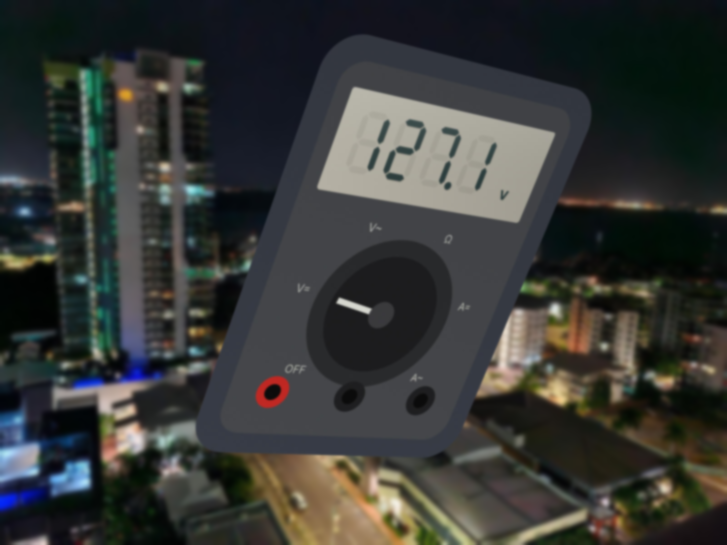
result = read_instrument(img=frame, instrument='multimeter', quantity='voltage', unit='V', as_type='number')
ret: 127.1 V
